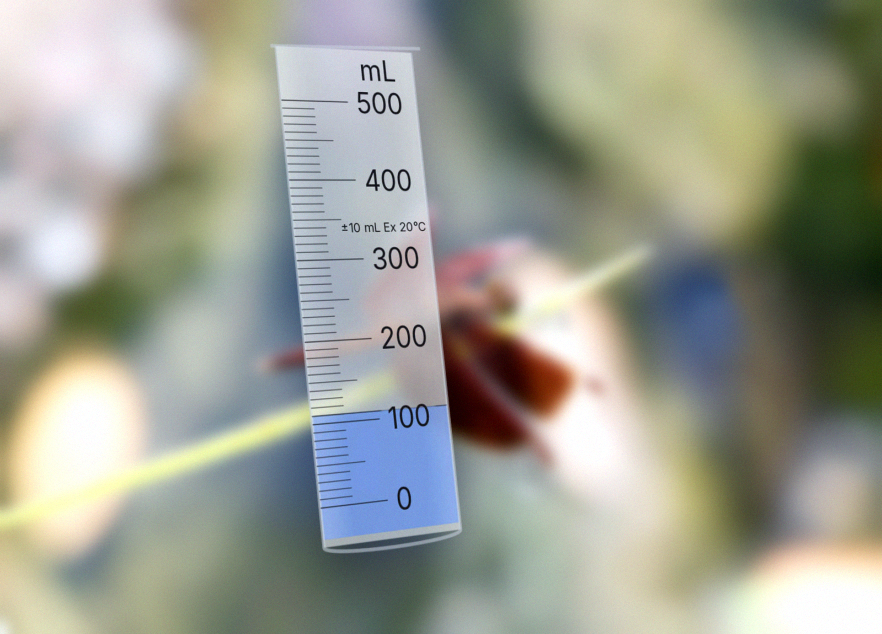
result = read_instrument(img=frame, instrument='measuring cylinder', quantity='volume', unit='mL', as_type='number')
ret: 110 mL
